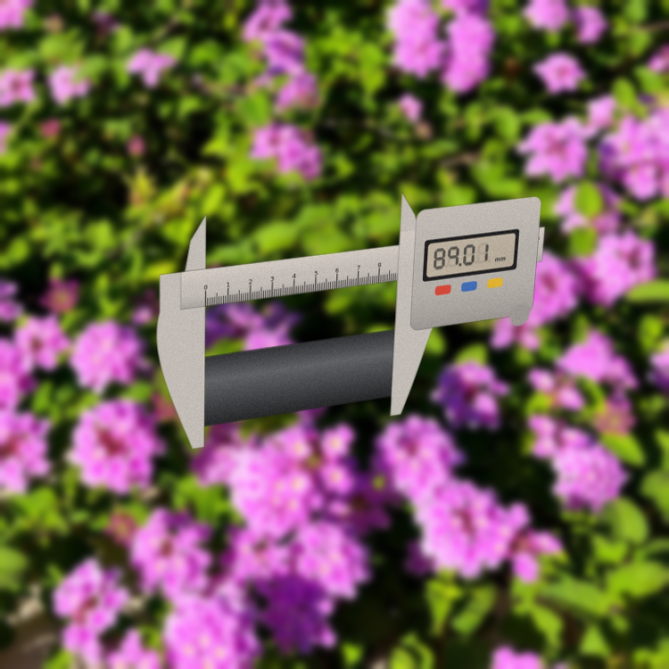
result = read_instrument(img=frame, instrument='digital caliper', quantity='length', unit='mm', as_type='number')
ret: 89.01 mm
